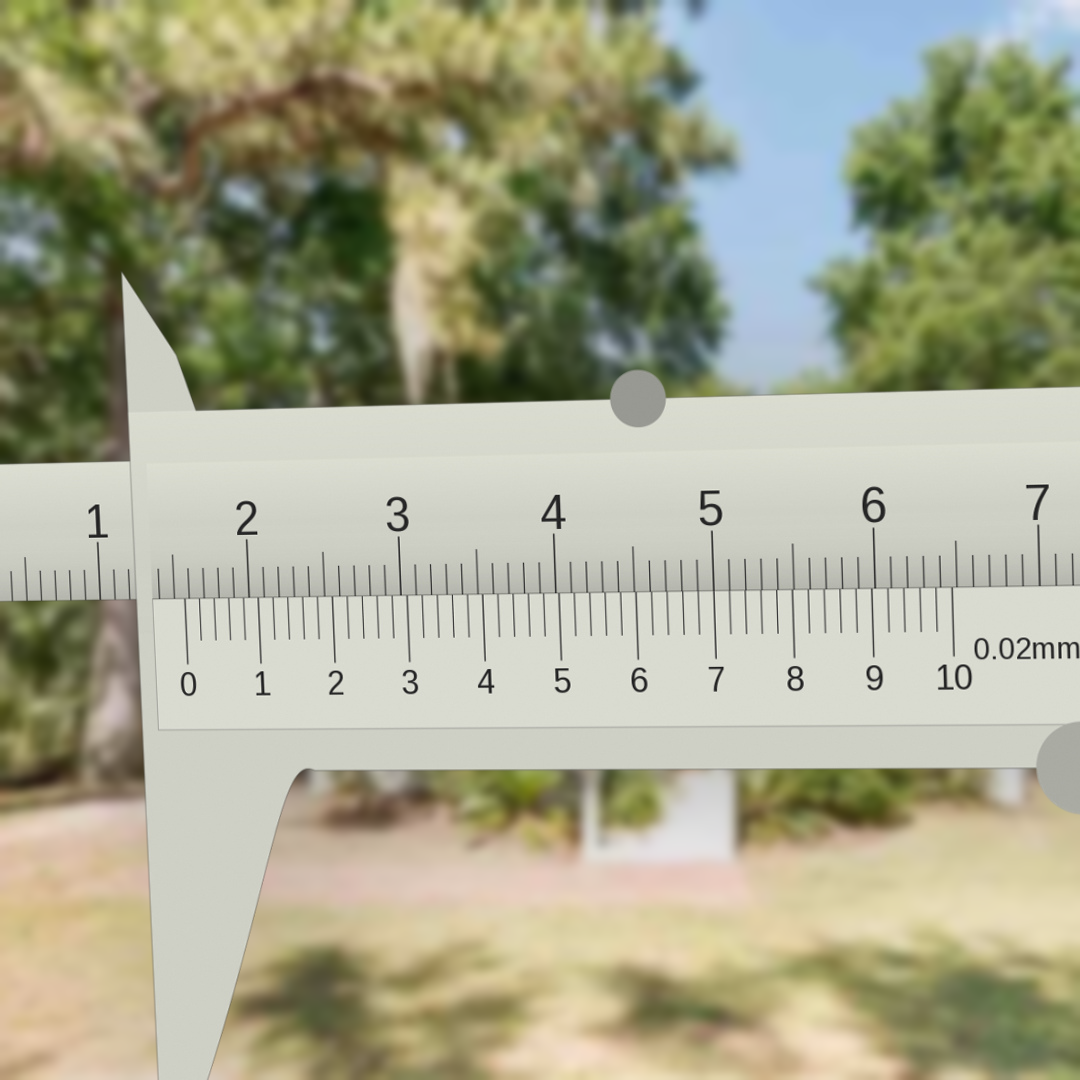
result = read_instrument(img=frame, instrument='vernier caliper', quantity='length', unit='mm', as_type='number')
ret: 15.7 mm
